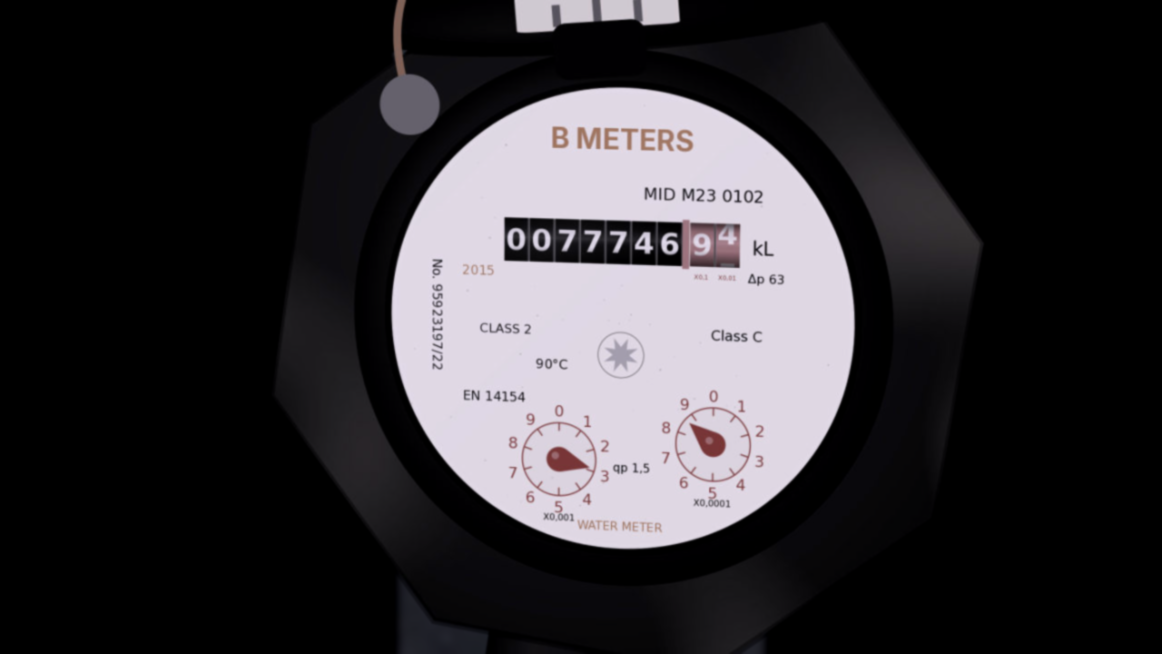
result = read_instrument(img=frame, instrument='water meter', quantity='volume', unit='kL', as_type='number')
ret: 77746.9428 kL
